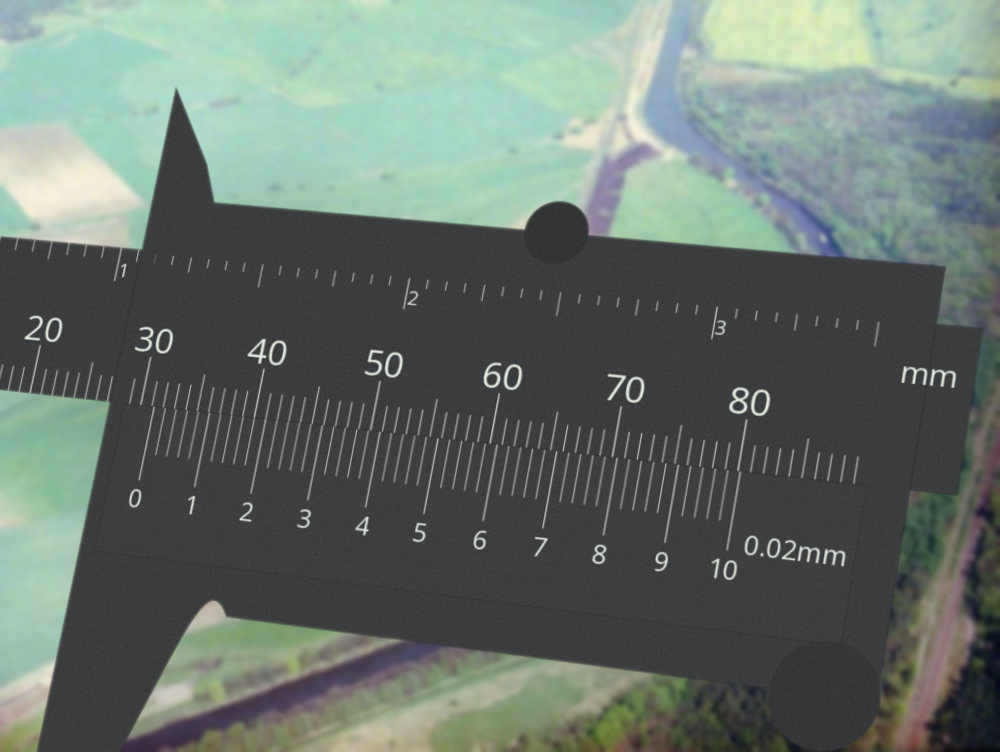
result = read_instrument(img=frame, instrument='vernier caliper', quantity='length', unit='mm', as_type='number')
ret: 31.2 mm
